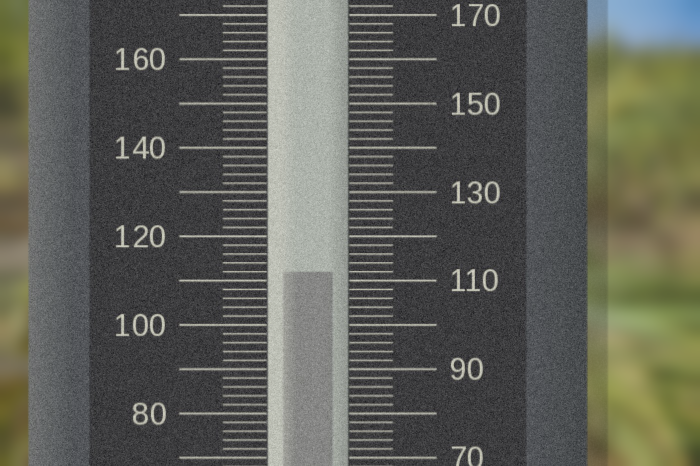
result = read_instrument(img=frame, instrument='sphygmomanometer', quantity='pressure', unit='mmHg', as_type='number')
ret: 112 mmHg
